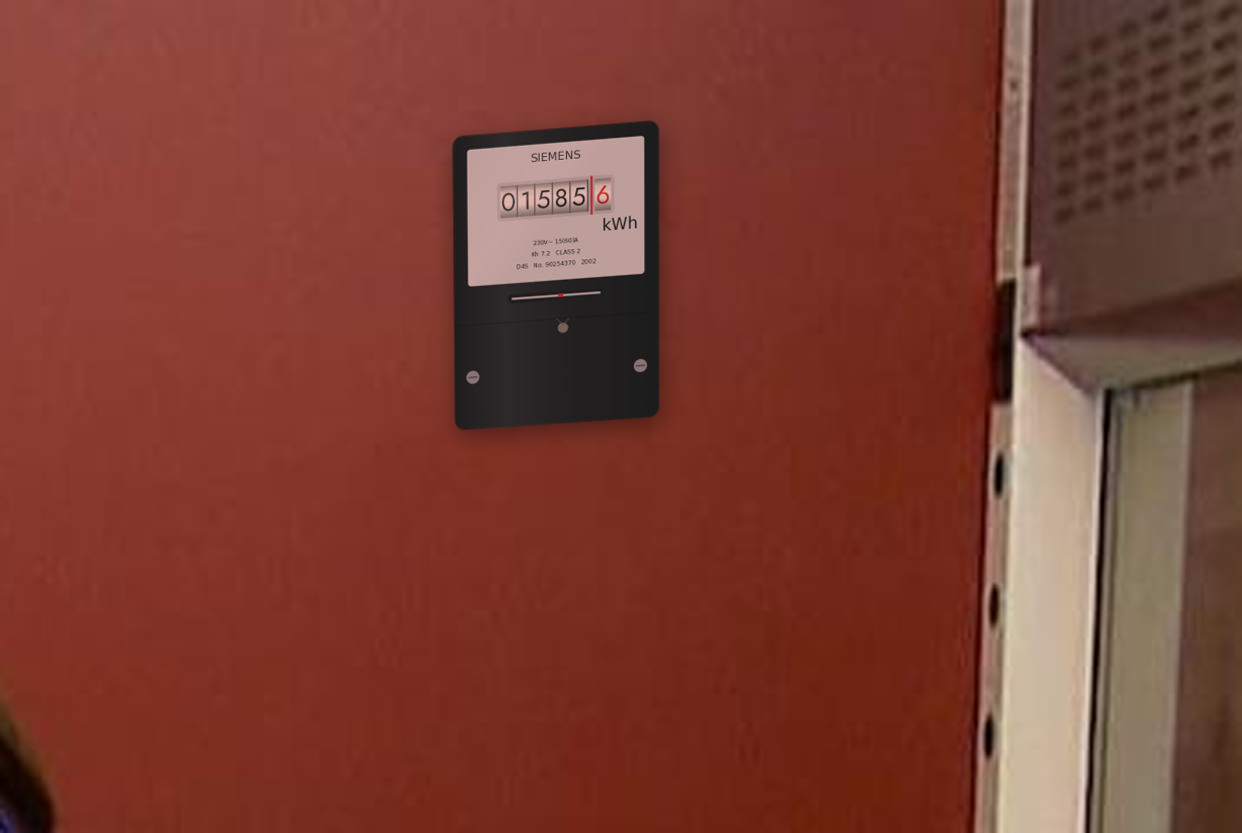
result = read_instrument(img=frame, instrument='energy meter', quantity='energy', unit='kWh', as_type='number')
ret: 1585.6 kWh
